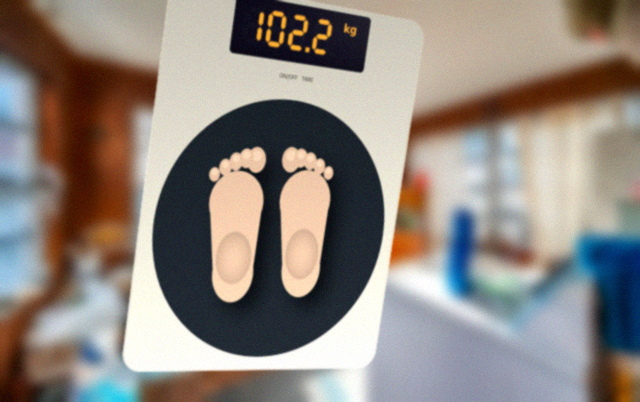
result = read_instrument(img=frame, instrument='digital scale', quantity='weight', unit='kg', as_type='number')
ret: 102.2 kg
